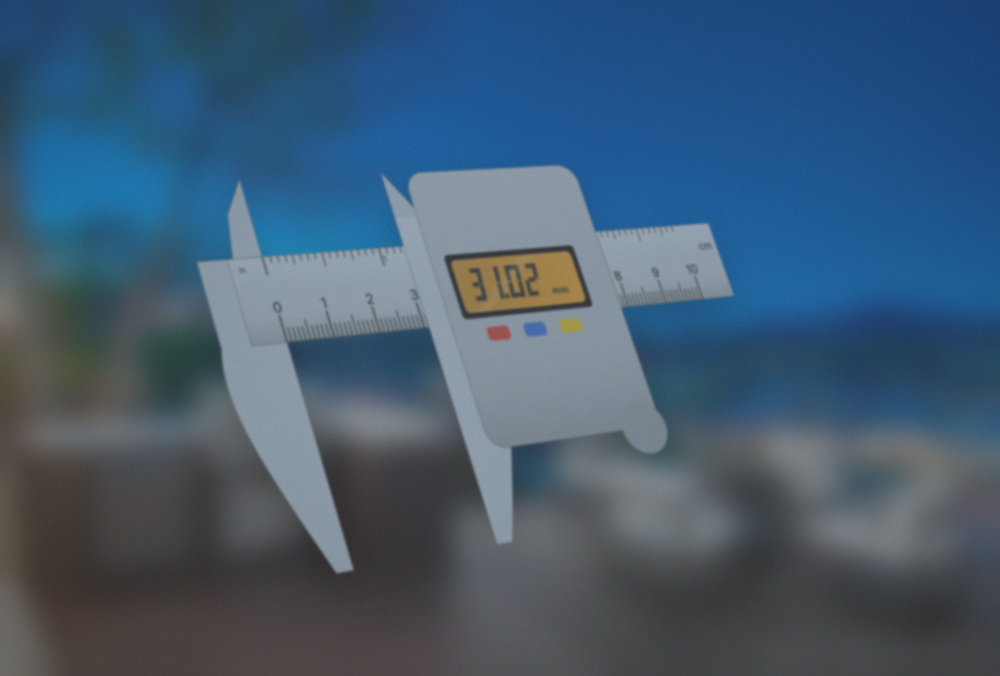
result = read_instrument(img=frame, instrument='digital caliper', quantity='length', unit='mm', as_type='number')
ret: 31.02 mm
